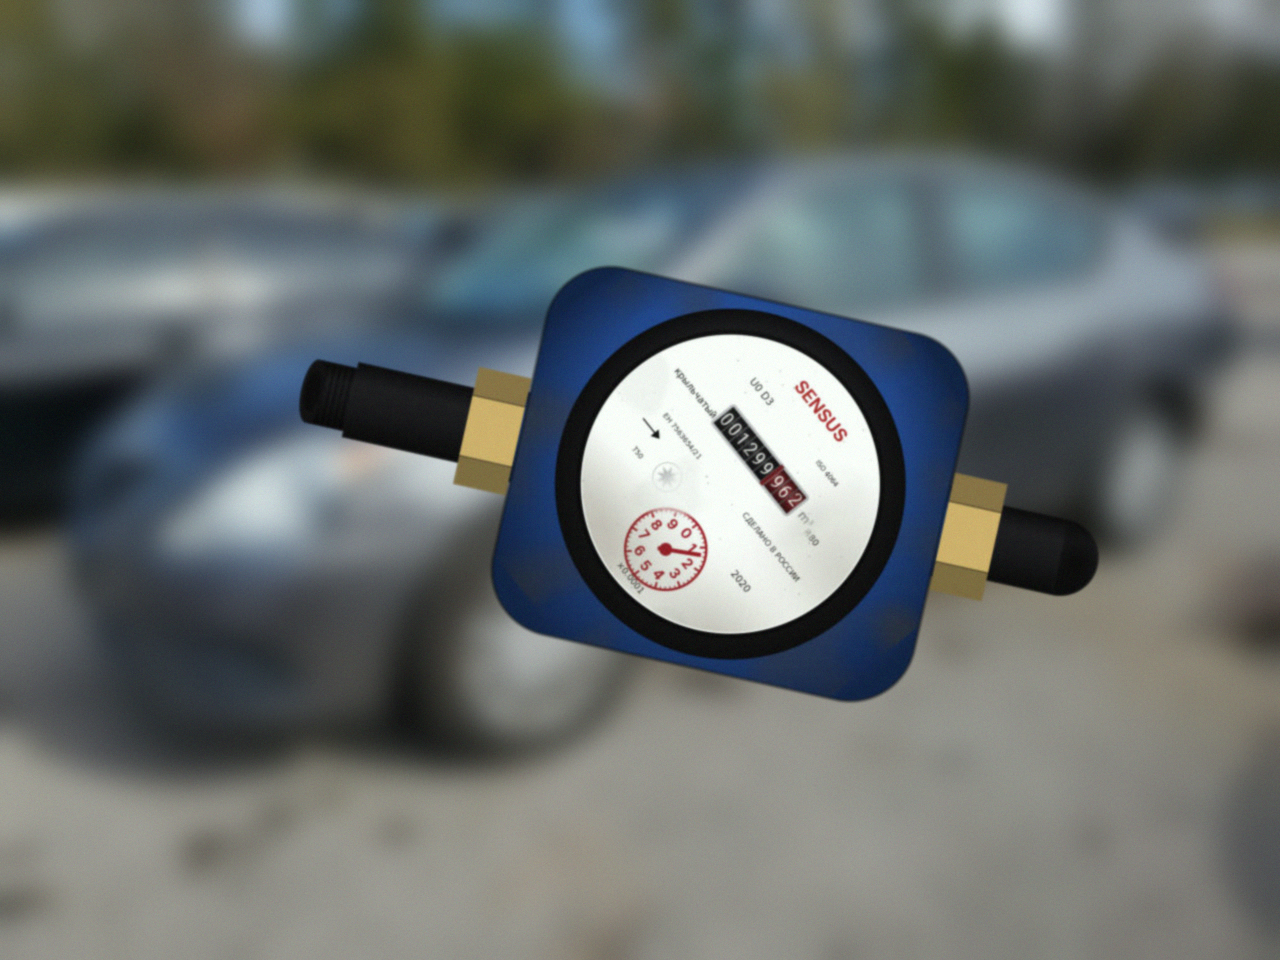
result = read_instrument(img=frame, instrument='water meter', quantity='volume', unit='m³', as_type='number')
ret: 1299.9621 m³
